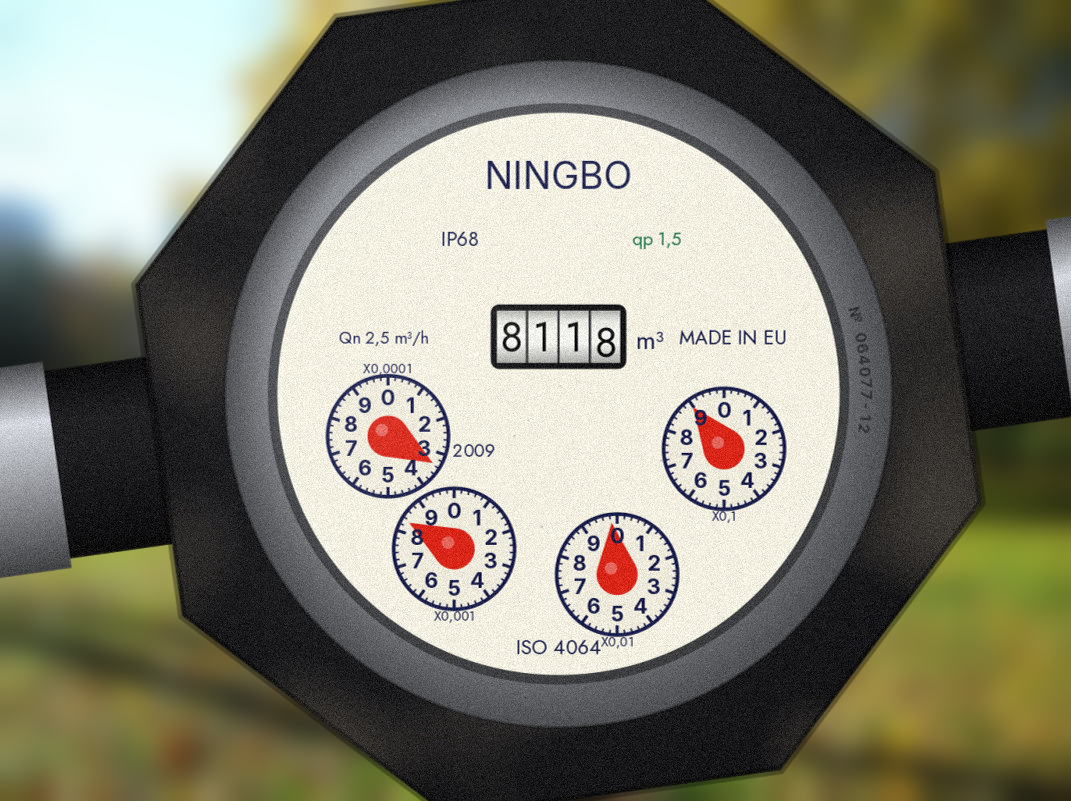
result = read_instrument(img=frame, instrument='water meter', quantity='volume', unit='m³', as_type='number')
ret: 8117.8983 m³
